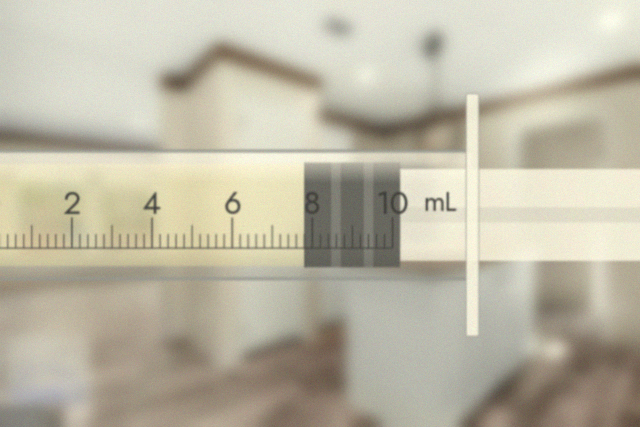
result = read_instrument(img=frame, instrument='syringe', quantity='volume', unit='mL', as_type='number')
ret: 7.8 mL
